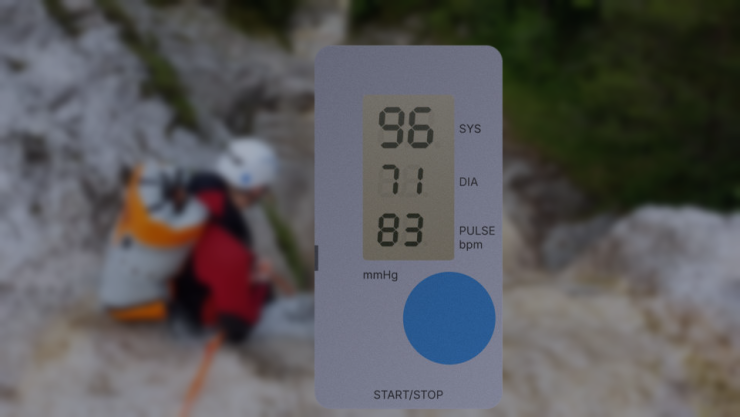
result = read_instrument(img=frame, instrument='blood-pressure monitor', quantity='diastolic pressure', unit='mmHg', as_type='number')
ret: 71 mmHg
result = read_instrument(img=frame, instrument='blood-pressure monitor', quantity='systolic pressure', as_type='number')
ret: 96 mmHg
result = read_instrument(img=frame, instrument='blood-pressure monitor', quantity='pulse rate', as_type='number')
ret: 83 bpm
